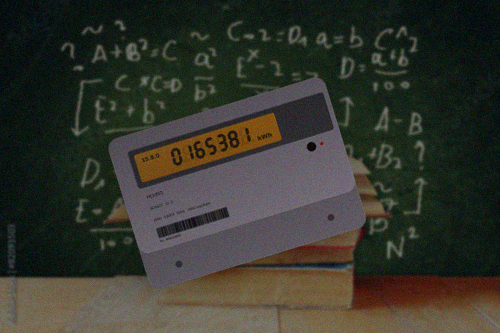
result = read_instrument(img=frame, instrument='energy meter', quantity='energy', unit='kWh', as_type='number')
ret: 165381 kWh
